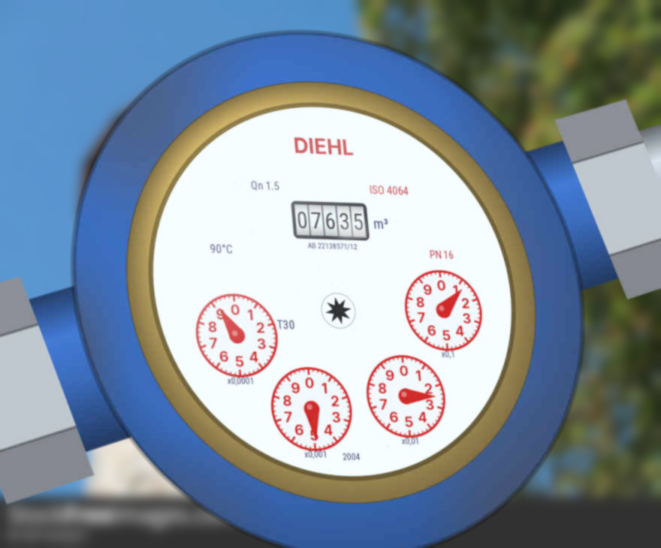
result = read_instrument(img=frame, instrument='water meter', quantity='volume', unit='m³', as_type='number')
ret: 7635.1249 m³
